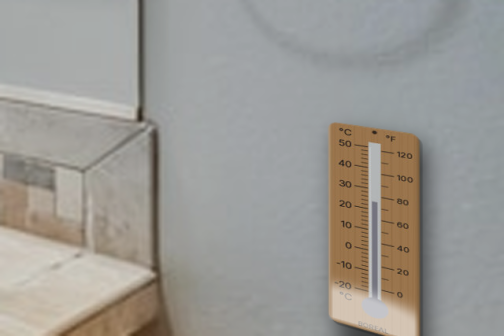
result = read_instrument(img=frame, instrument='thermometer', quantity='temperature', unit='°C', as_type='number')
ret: 24 °C
